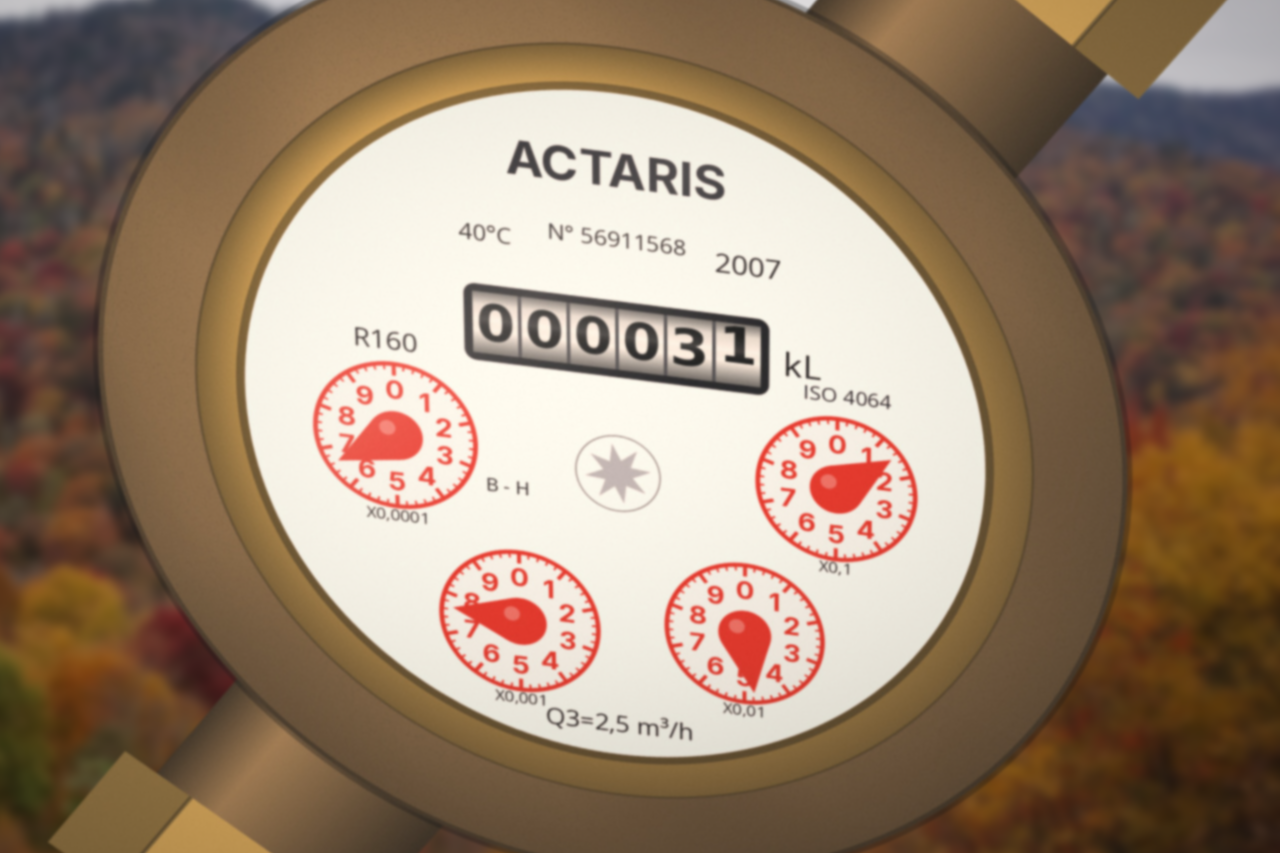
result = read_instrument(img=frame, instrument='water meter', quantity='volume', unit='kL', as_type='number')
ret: 31.1476 kL
